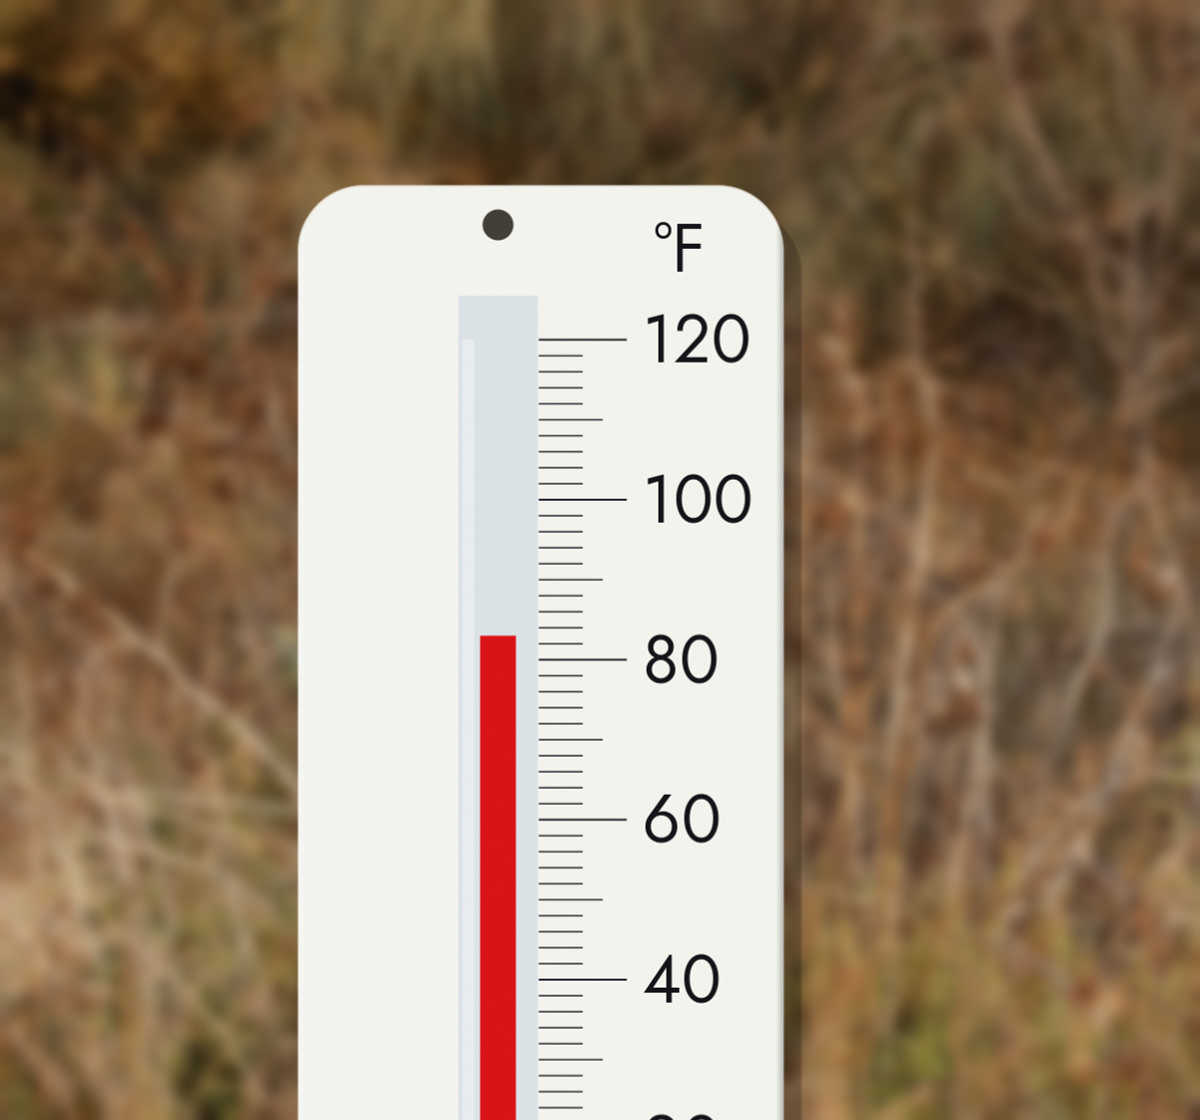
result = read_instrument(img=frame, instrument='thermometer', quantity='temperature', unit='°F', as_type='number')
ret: 83 °F
